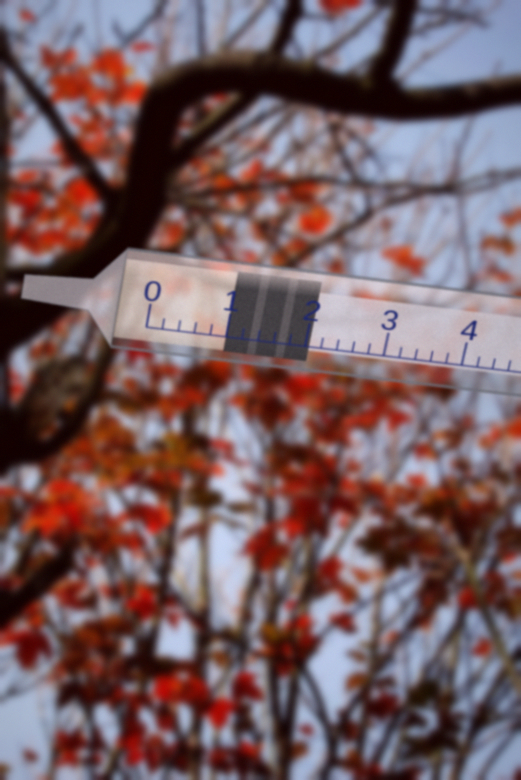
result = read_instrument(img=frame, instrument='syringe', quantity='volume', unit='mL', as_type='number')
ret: 1 mL
